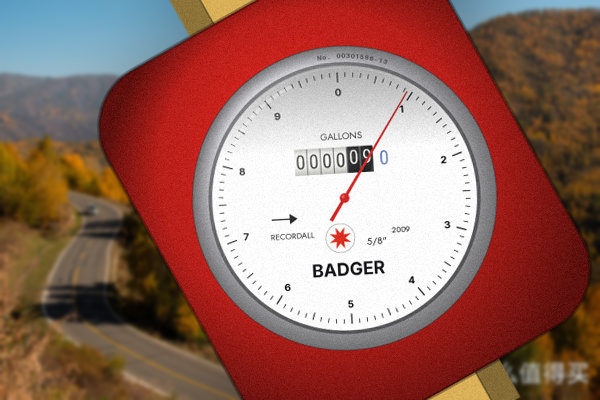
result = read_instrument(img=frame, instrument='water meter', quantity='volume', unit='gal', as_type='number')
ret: 90.9 gal
